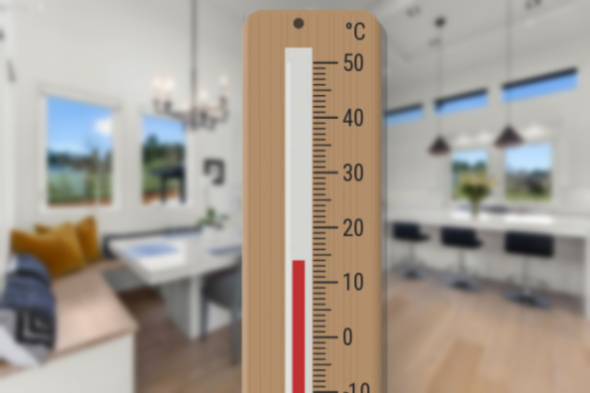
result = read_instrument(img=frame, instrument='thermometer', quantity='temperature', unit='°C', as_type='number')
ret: 14 °C
